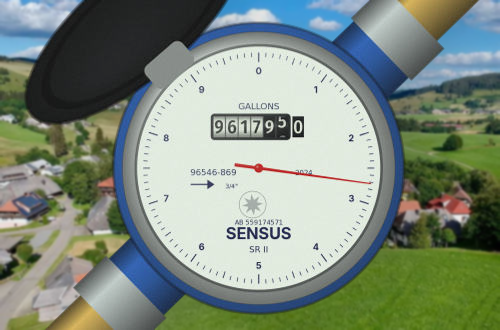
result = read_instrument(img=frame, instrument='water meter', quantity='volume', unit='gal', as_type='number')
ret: 9617952.7 gal
